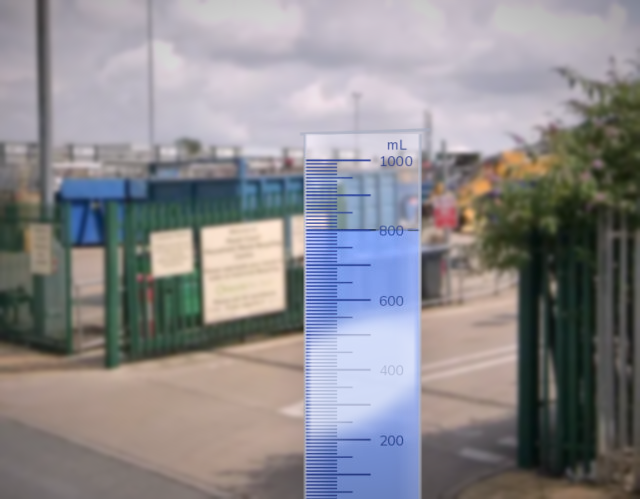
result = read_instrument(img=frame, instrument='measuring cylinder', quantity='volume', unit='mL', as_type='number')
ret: 800 mL
